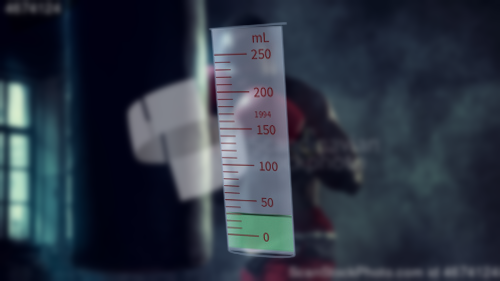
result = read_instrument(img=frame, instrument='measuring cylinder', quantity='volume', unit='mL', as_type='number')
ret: 30 mL
